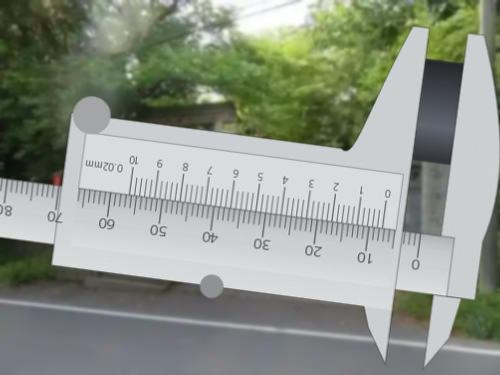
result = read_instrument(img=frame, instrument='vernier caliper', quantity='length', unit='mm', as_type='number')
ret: 7.4 mm
